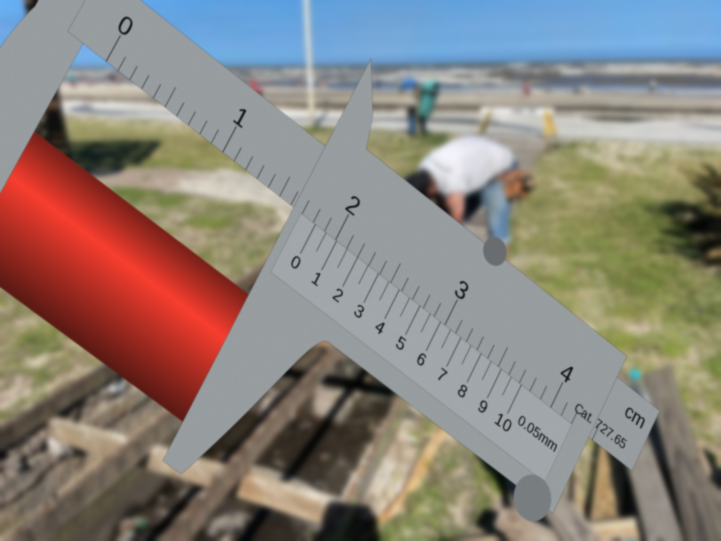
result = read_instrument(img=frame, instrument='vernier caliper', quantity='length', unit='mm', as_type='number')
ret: 18.2 mm
